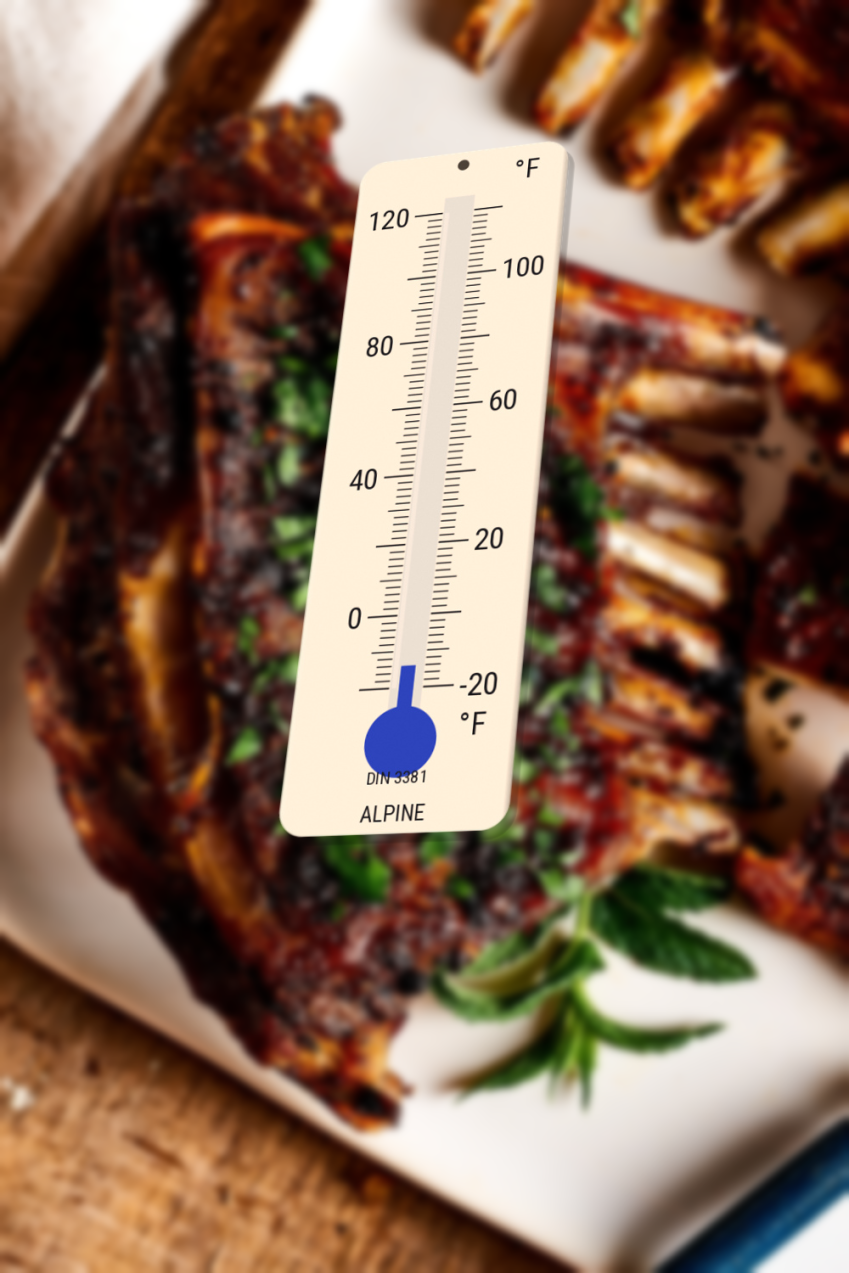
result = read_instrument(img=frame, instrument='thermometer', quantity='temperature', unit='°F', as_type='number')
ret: -14 °F
